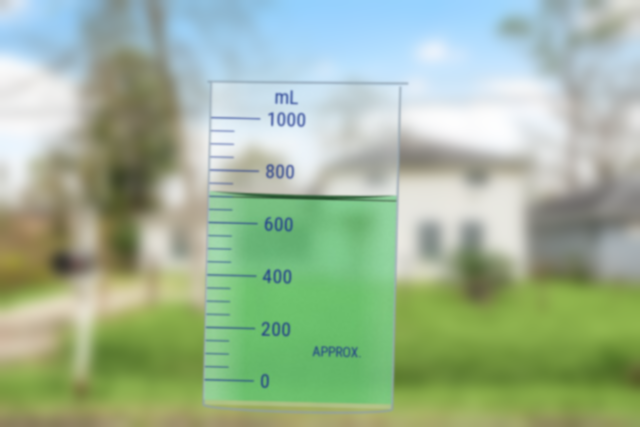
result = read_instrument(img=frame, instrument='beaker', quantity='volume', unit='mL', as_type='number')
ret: 700 mL
